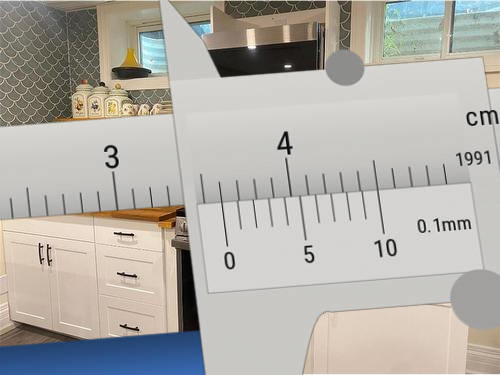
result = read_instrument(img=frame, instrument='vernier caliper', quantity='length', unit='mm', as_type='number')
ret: 36.0 mm
